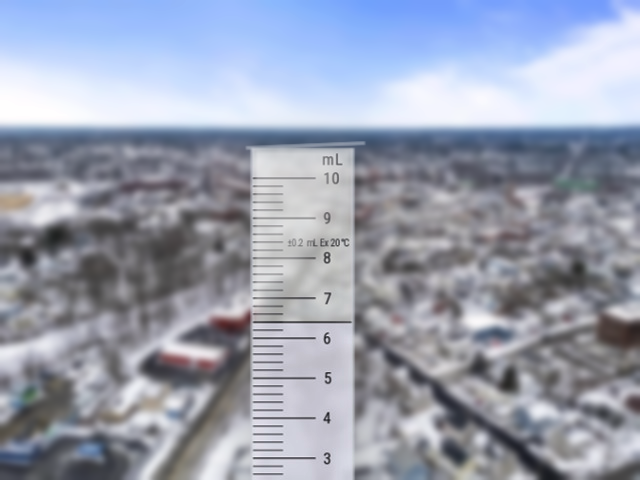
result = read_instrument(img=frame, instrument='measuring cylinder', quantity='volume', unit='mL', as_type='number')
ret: 6.4 mL
